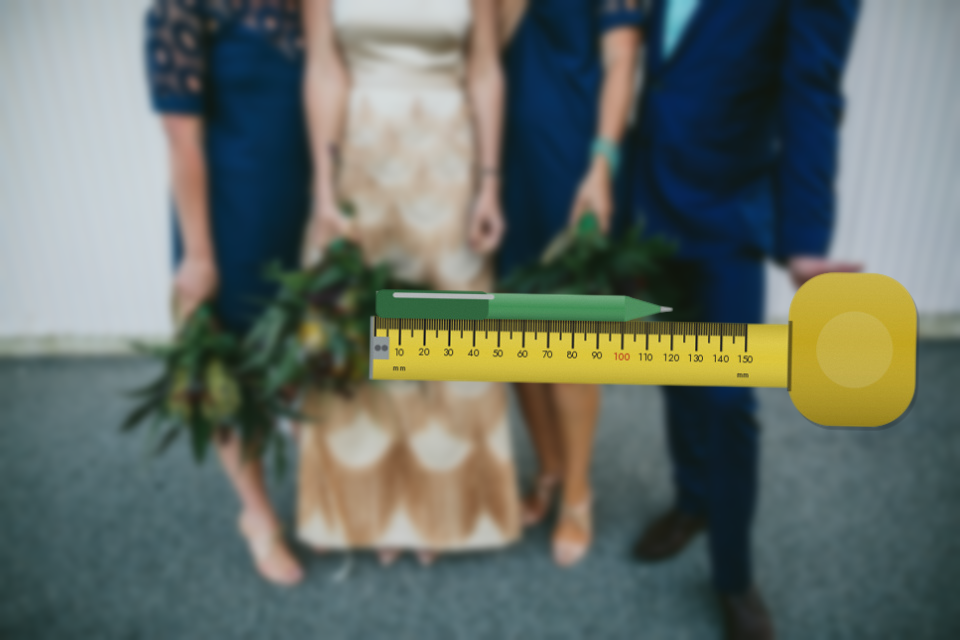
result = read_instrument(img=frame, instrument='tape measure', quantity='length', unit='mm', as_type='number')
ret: 120 mm
